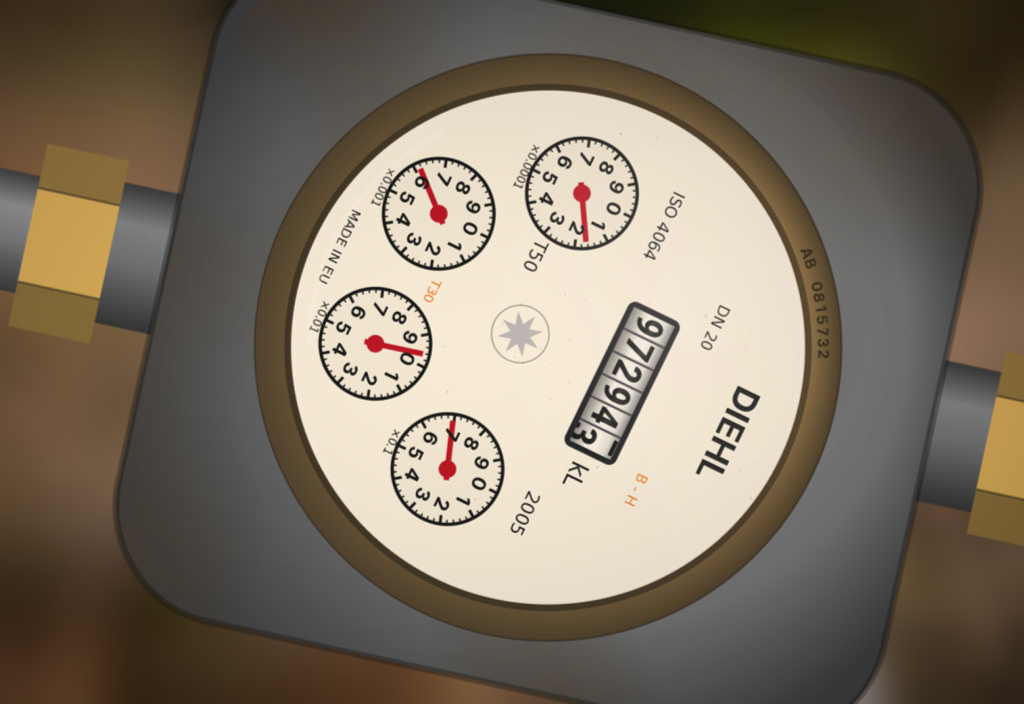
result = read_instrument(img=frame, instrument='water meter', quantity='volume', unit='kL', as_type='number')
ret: 972942.6961 kL
